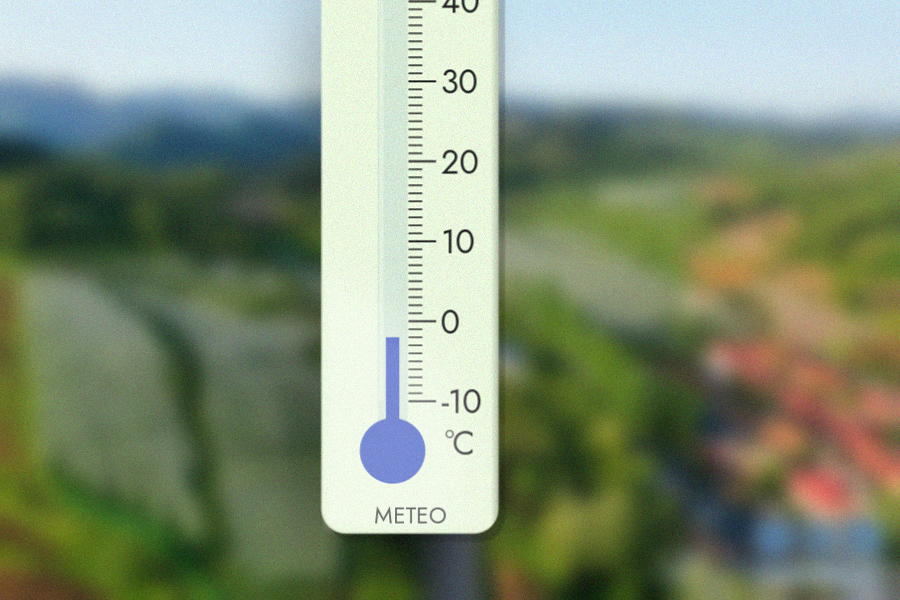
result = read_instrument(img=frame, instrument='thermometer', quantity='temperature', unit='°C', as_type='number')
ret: -2 °C
